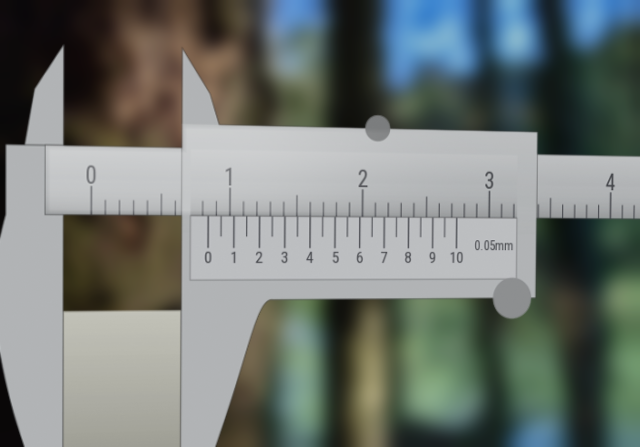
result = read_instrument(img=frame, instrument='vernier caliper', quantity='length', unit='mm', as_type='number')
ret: 8.4 mm
